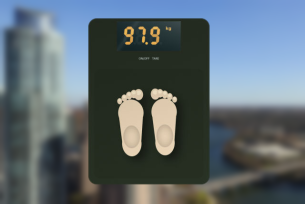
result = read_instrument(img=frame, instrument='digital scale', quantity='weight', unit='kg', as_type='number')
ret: 97.9 kg
